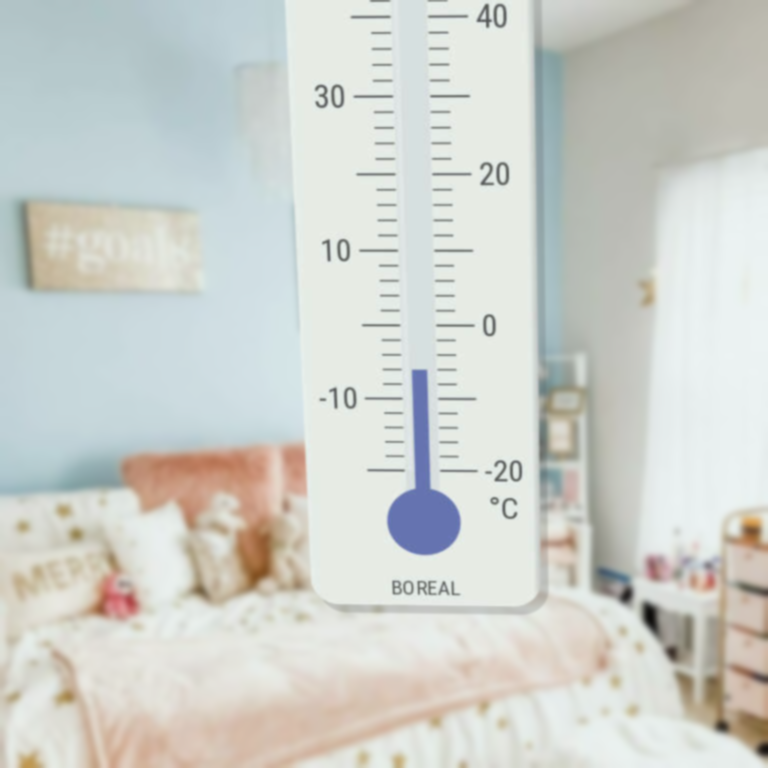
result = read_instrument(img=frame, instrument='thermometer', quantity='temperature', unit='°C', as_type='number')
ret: -6 °C
